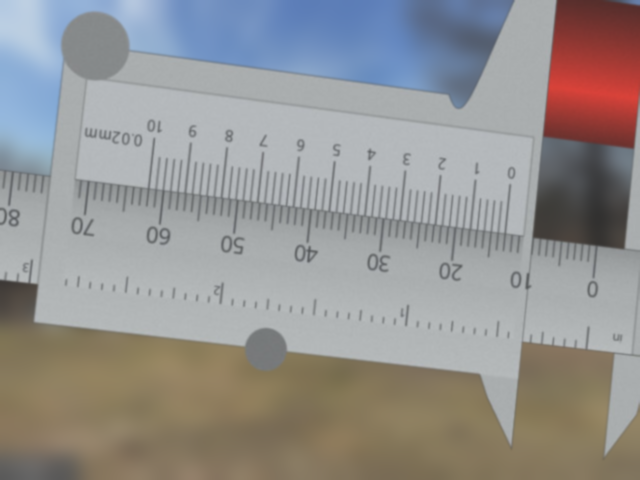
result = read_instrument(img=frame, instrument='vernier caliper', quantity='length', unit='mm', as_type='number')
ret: 13.0 mm
